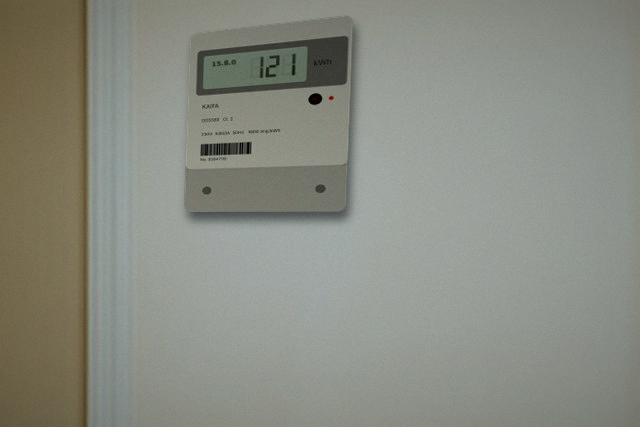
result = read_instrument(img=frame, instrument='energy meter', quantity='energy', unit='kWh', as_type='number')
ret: 121 kWh
